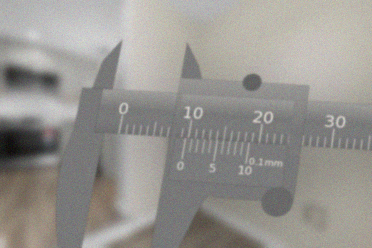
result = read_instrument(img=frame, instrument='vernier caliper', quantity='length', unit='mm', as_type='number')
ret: 9.6 mm
